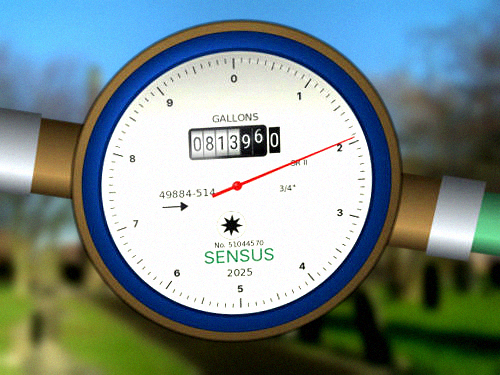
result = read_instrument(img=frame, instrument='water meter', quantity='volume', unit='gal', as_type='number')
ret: 813961.9 gal
